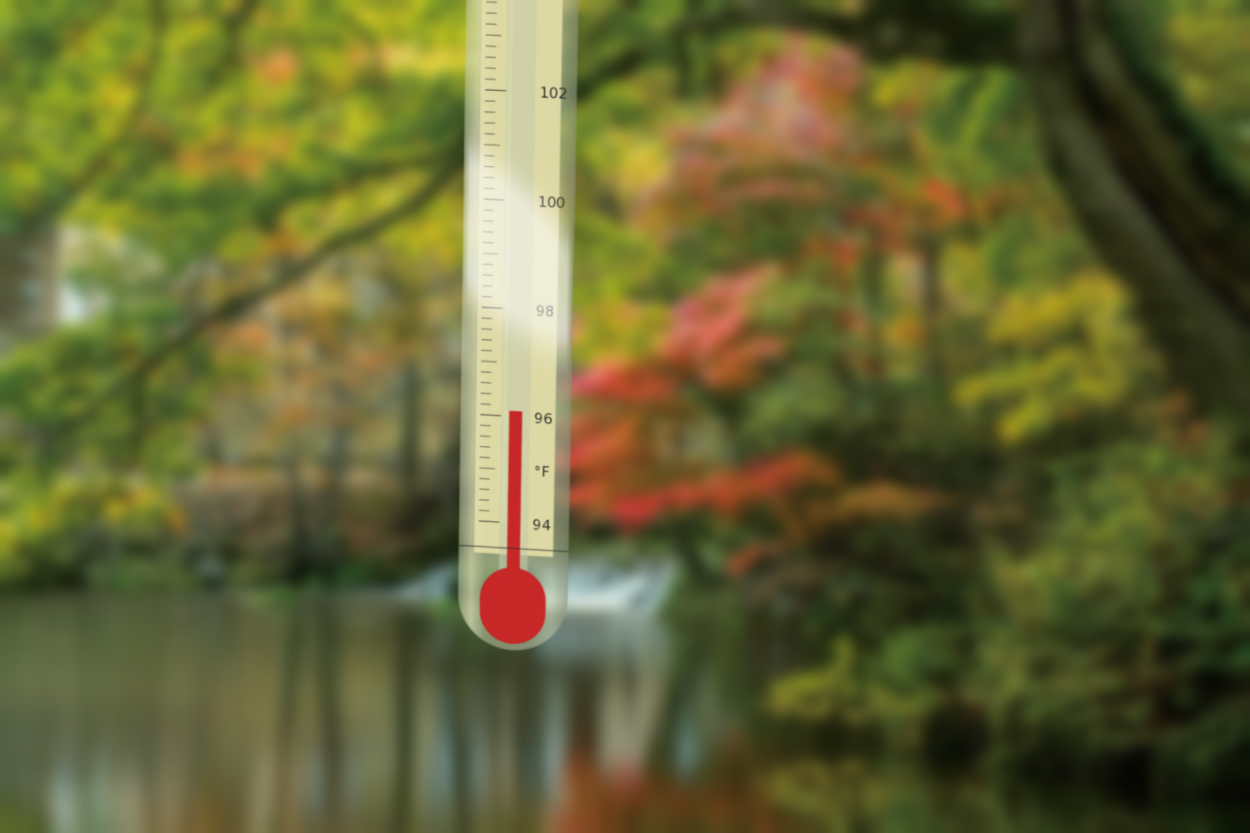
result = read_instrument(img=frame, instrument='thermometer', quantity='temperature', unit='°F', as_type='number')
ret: 96.1 °F
